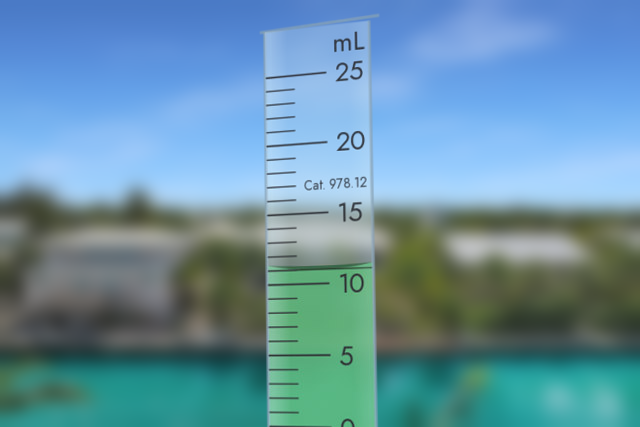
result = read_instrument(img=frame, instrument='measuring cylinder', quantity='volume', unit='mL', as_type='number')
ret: 11 mL
